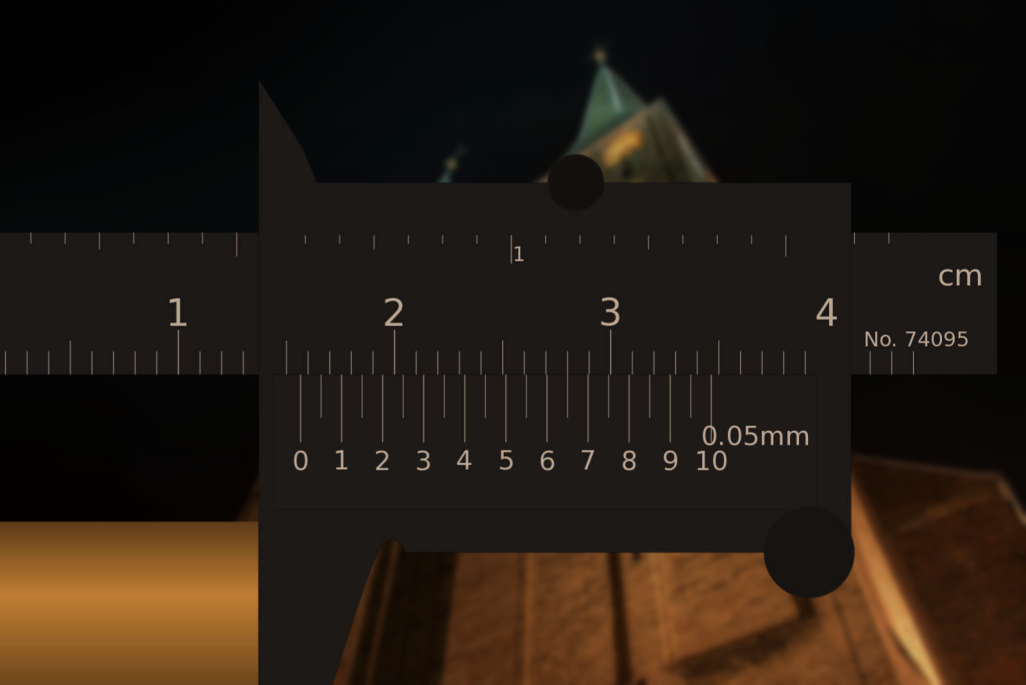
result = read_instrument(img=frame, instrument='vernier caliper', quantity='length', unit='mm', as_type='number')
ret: 15.65 mm
